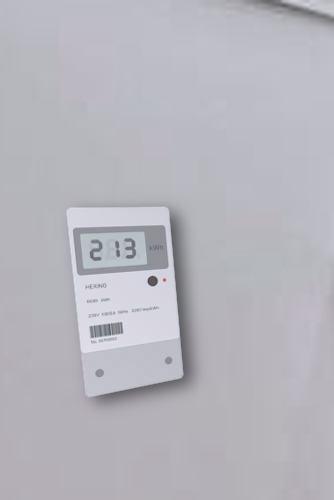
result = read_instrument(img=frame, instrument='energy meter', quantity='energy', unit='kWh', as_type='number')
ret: 213 kWh
